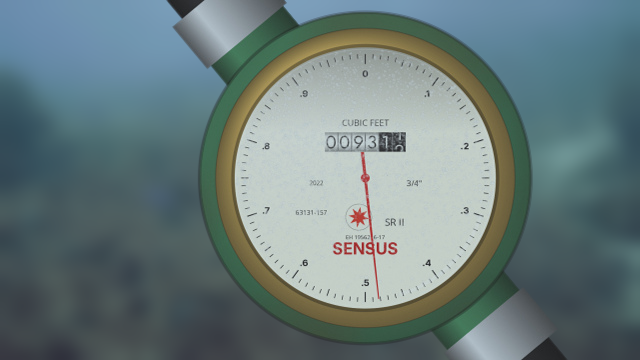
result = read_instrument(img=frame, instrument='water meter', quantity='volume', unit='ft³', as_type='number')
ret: 9311.48 ft³
